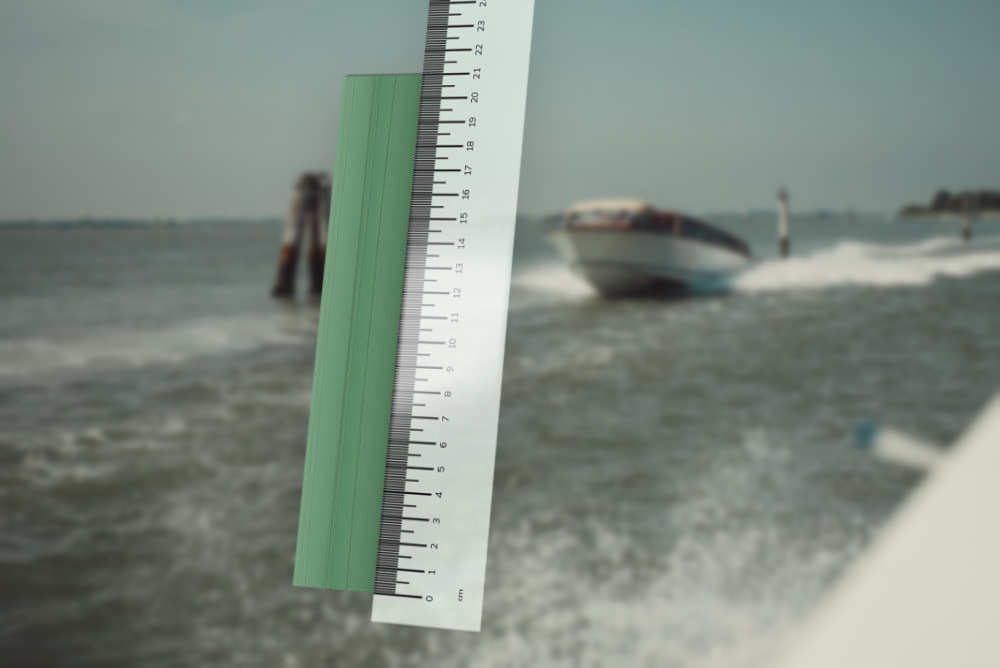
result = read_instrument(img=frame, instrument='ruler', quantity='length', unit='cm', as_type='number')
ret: 21 cm
